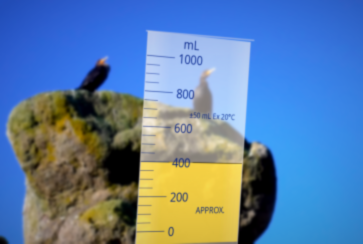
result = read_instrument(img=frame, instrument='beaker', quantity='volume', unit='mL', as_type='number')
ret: 400 mL
